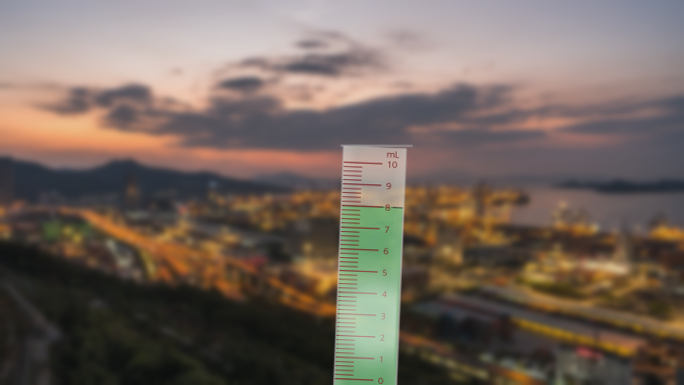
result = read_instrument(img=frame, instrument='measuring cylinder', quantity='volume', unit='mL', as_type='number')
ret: 8 mL
